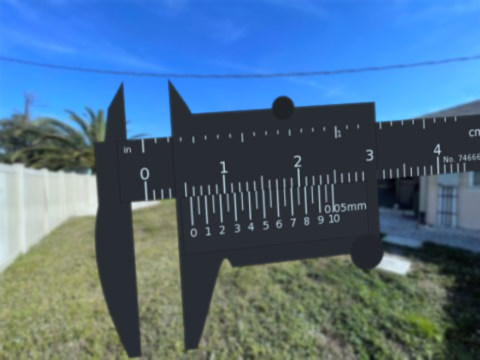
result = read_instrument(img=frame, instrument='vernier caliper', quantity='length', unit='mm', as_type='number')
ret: 5.6 mm
